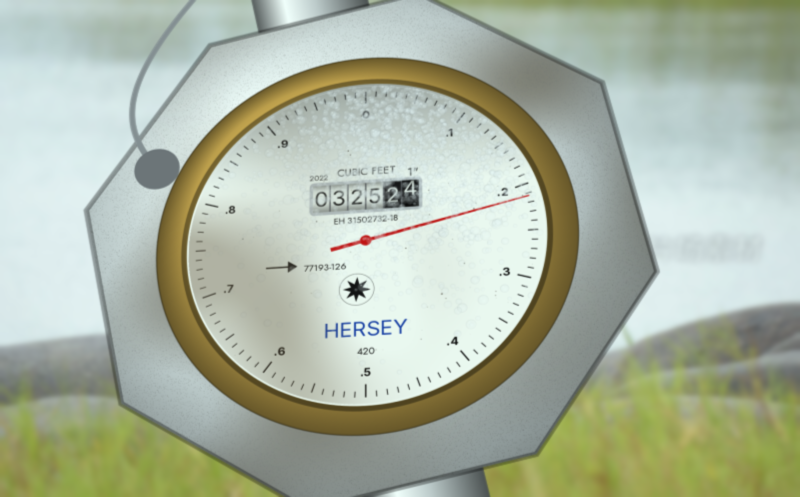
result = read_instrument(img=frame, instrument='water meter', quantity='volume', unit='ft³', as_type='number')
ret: 32524.21 ft³
